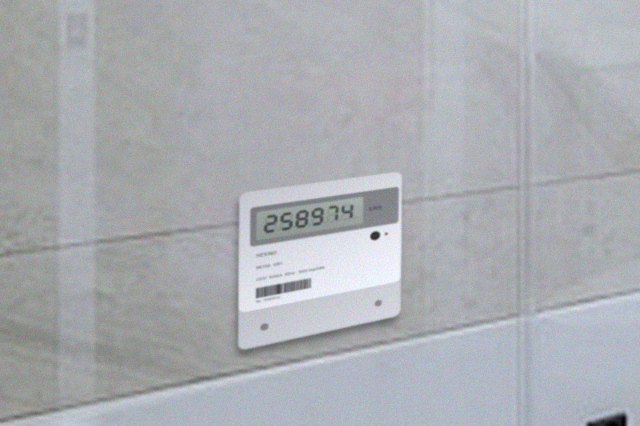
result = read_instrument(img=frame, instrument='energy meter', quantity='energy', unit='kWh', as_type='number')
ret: 258974 kWh
